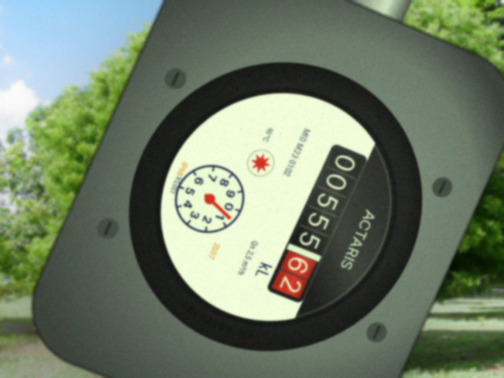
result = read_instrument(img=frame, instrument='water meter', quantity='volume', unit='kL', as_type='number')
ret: 555.620 kL
